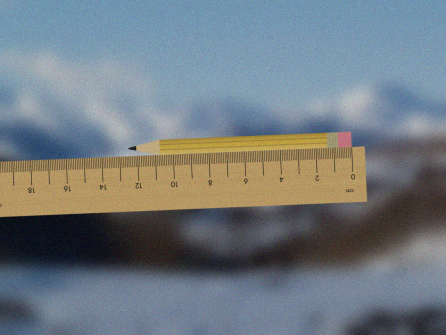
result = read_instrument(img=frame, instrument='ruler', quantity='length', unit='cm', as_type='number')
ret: 12.5 cm
